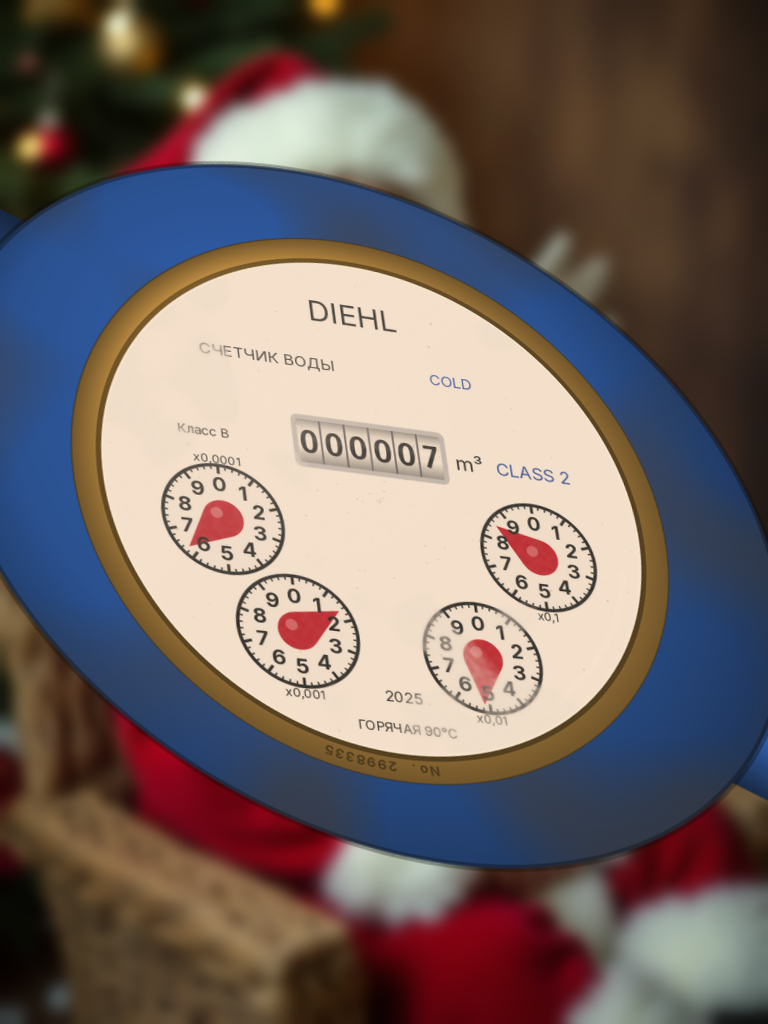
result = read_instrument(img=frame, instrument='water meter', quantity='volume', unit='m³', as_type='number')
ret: 7.8516 m³
